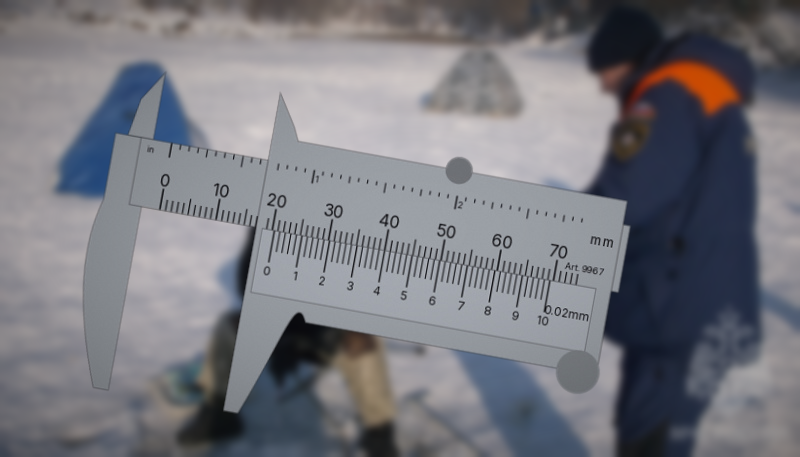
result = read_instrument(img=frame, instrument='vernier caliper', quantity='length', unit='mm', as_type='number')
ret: 20.4 mm
